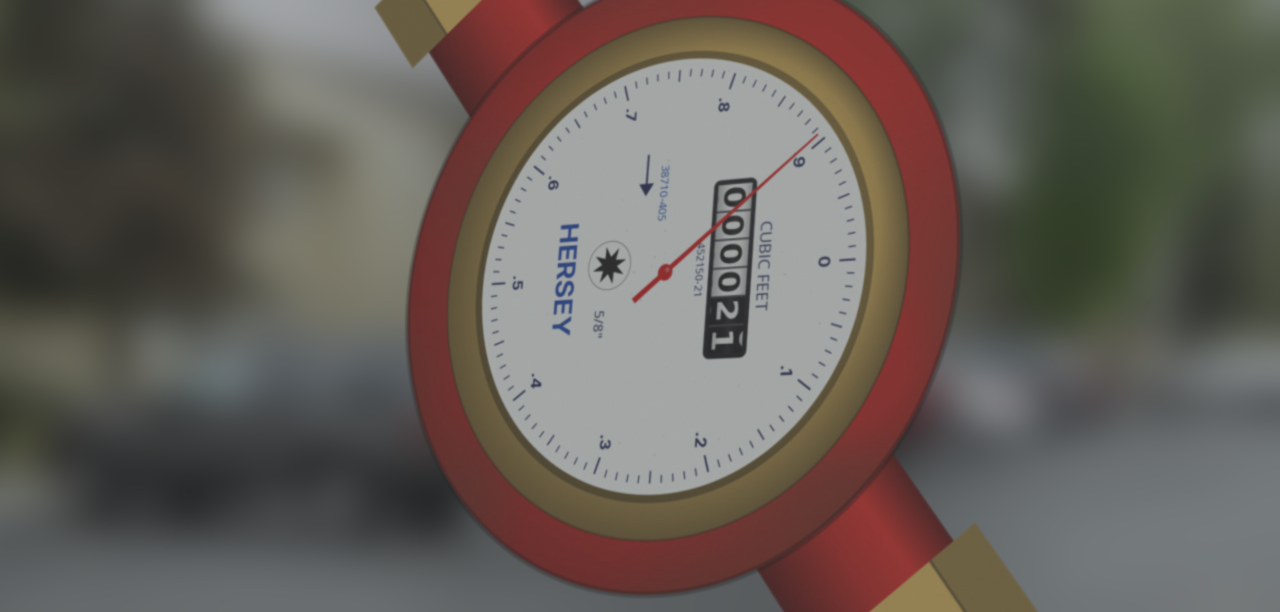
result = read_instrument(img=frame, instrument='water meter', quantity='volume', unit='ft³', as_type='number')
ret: 20.89 ft³
